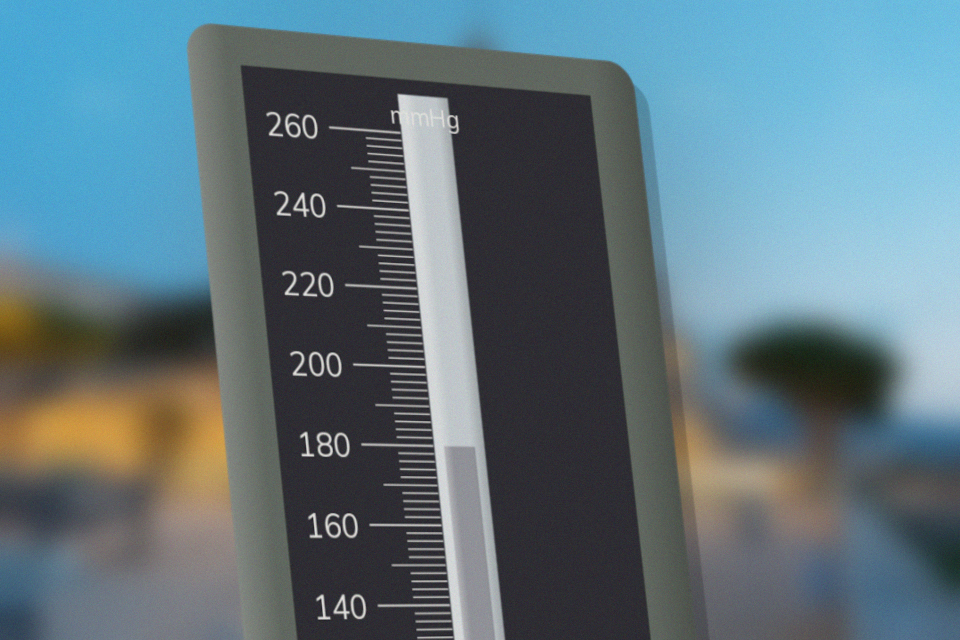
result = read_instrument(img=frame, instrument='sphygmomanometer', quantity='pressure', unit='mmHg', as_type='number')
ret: 180 mmHg
